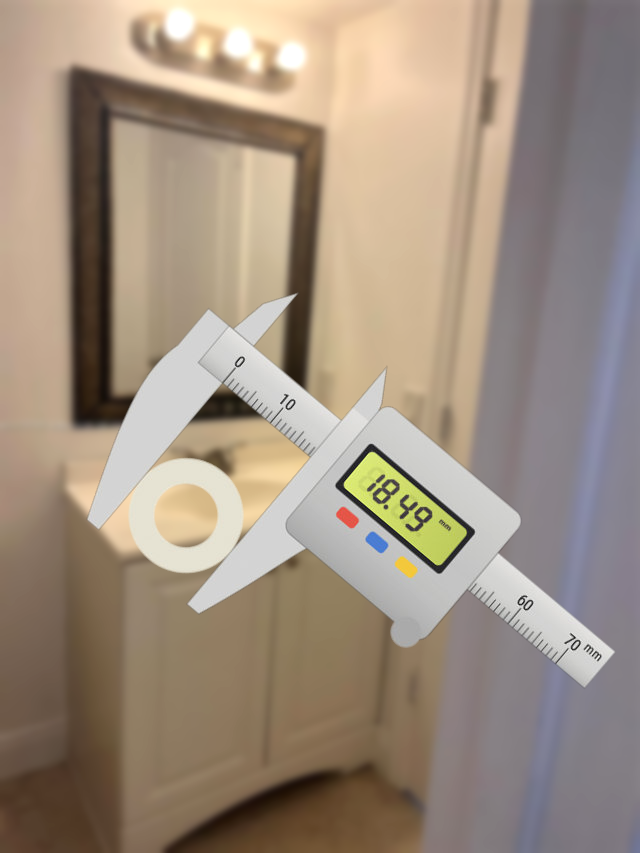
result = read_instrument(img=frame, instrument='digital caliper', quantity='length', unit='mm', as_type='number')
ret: 18.49 mm
